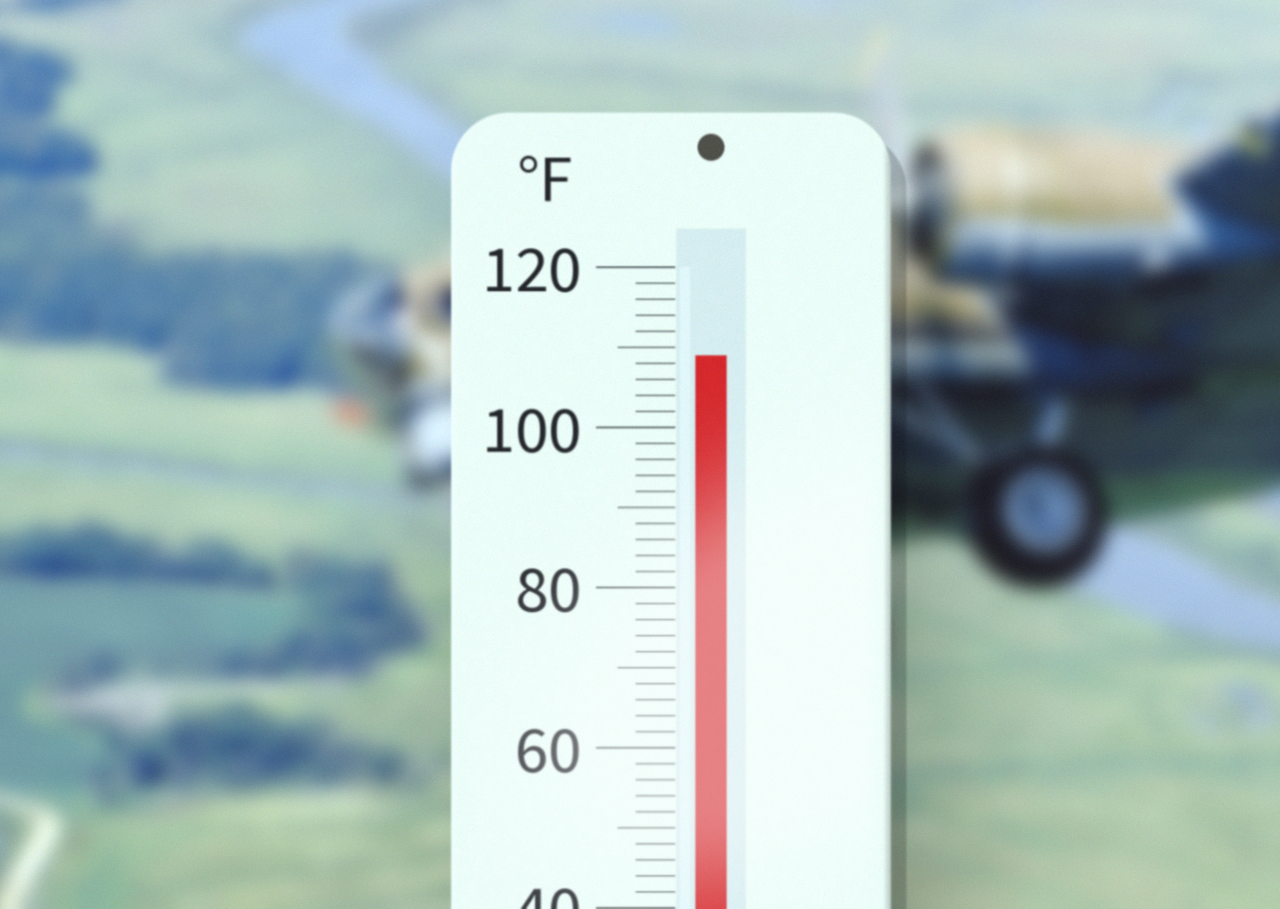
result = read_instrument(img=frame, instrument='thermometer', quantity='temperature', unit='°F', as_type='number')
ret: 109 °F
